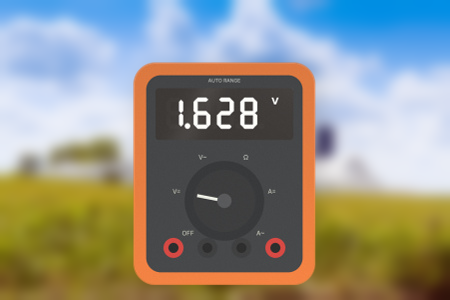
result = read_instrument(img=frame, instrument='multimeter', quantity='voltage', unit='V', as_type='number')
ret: 1.628 V
